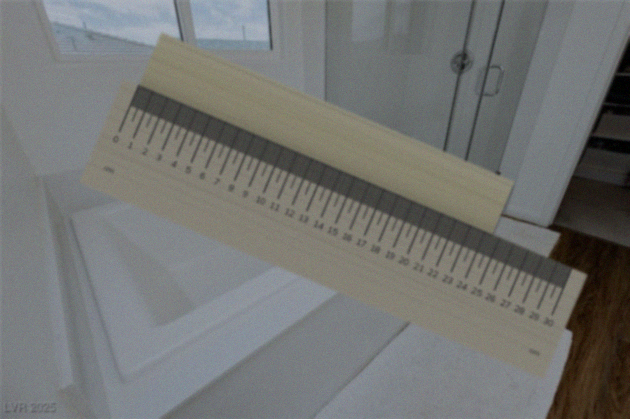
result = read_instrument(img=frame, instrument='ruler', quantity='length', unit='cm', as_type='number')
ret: 24.5 cm
